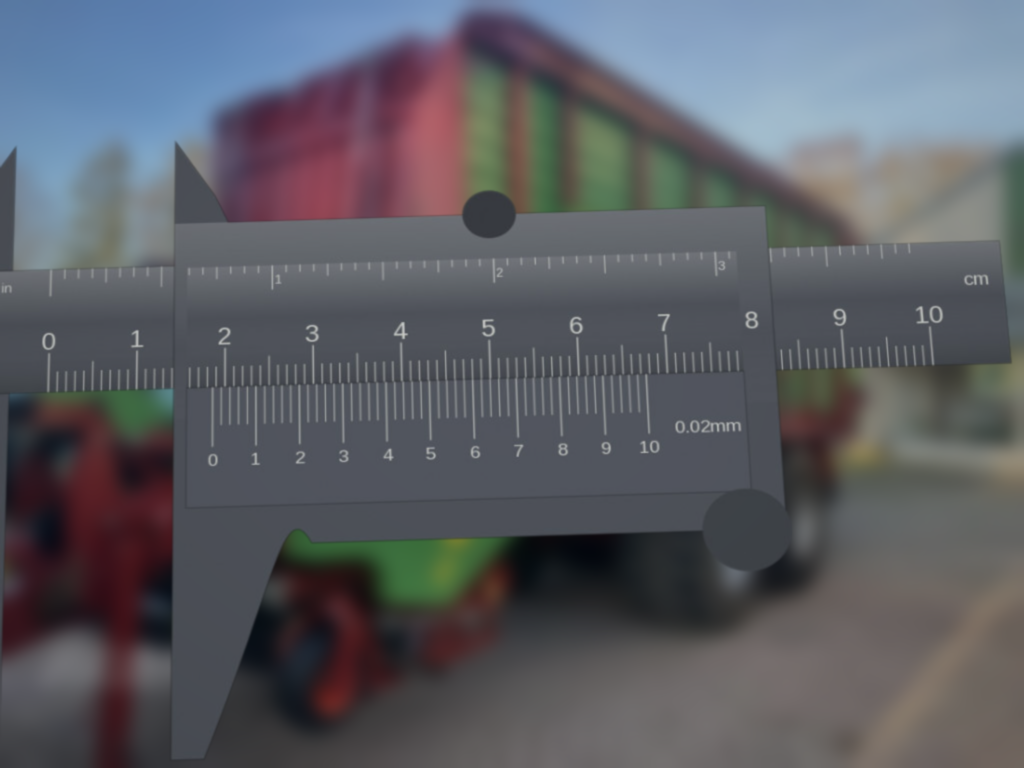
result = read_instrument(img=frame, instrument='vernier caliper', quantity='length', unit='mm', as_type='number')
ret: 18.6 mm
